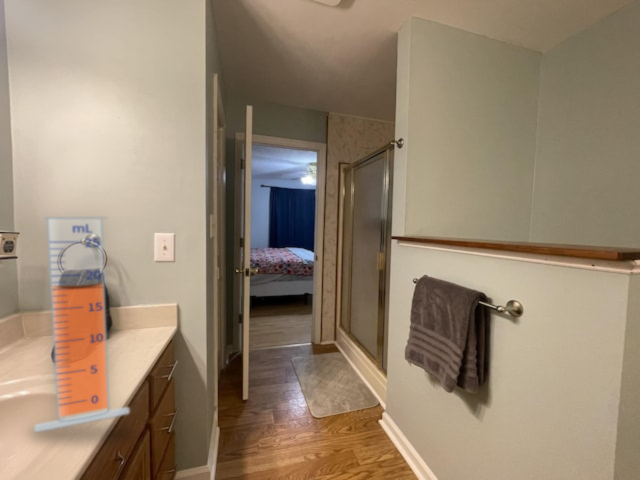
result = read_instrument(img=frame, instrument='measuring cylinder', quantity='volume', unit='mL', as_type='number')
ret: 18 mL
